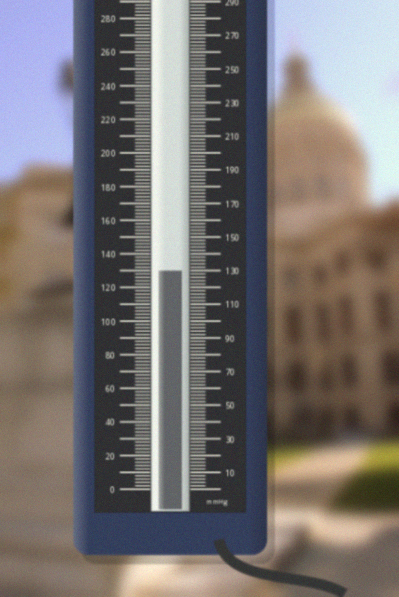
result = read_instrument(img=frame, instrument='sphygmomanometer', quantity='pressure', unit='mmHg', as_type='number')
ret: 130 mmHg
